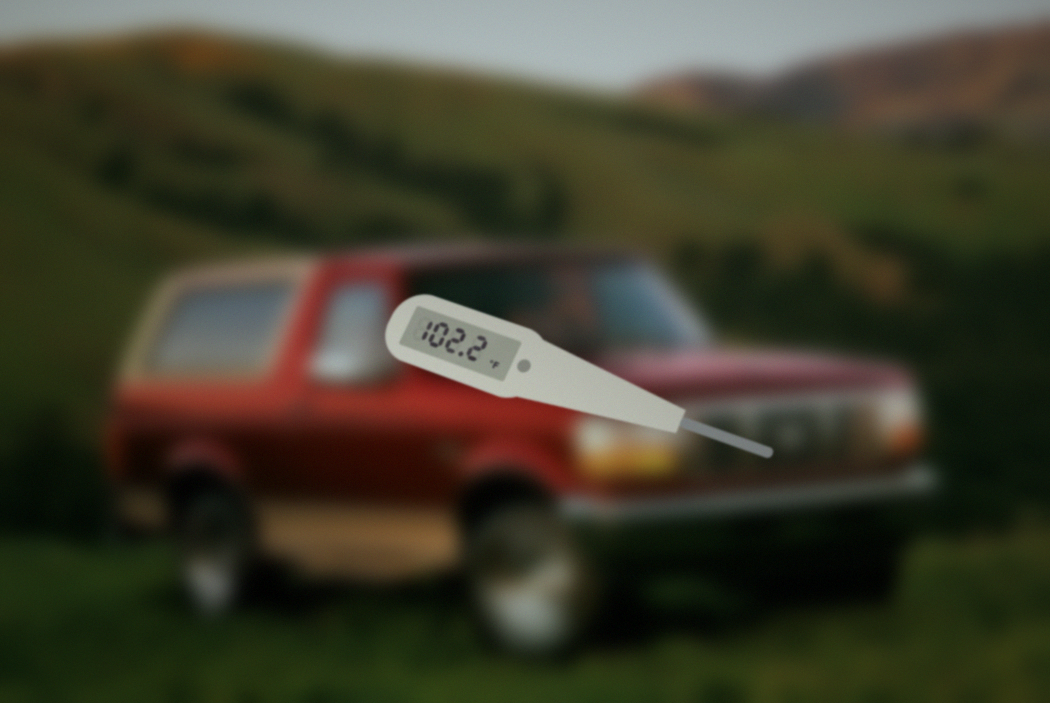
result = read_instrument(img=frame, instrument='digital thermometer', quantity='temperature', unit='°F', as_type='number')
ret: 102.2 °F
